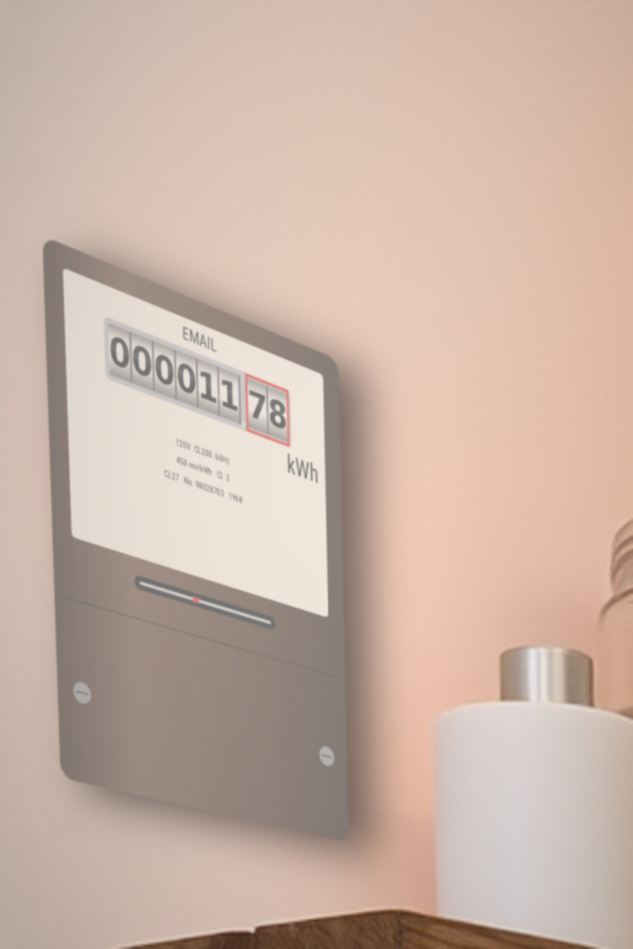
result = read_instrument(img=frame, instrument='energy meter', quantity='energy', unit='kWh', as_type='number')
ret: 11.78 kWh
